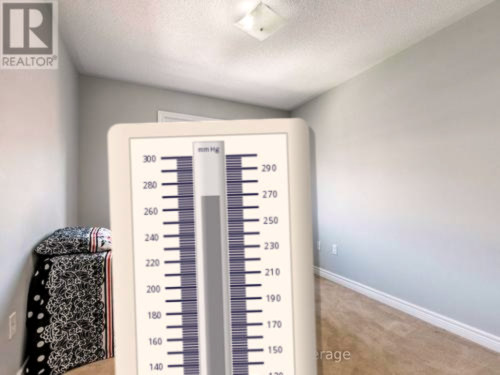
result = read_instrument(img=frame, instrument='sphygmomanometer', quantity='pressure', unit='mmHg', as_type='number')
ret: 270 mmHg
